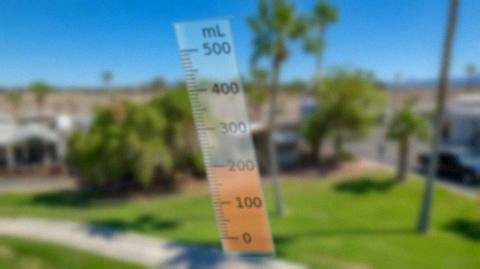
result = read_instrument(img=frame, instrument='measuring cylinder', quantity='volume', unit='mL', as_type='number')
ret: 200 mL
